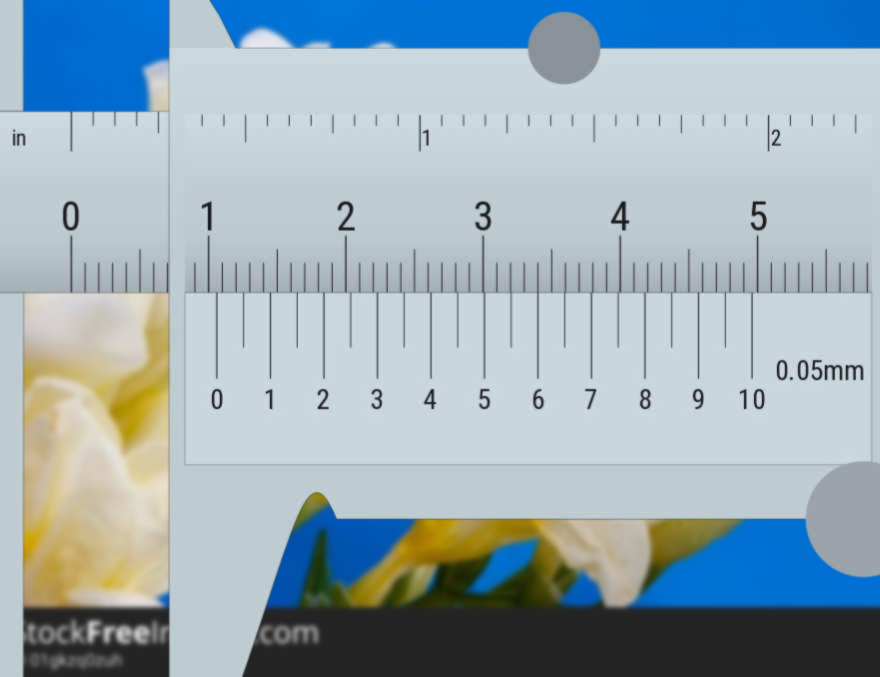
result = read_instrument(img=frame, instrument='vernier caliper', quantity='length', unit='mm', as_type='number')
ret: 10.6 mm
